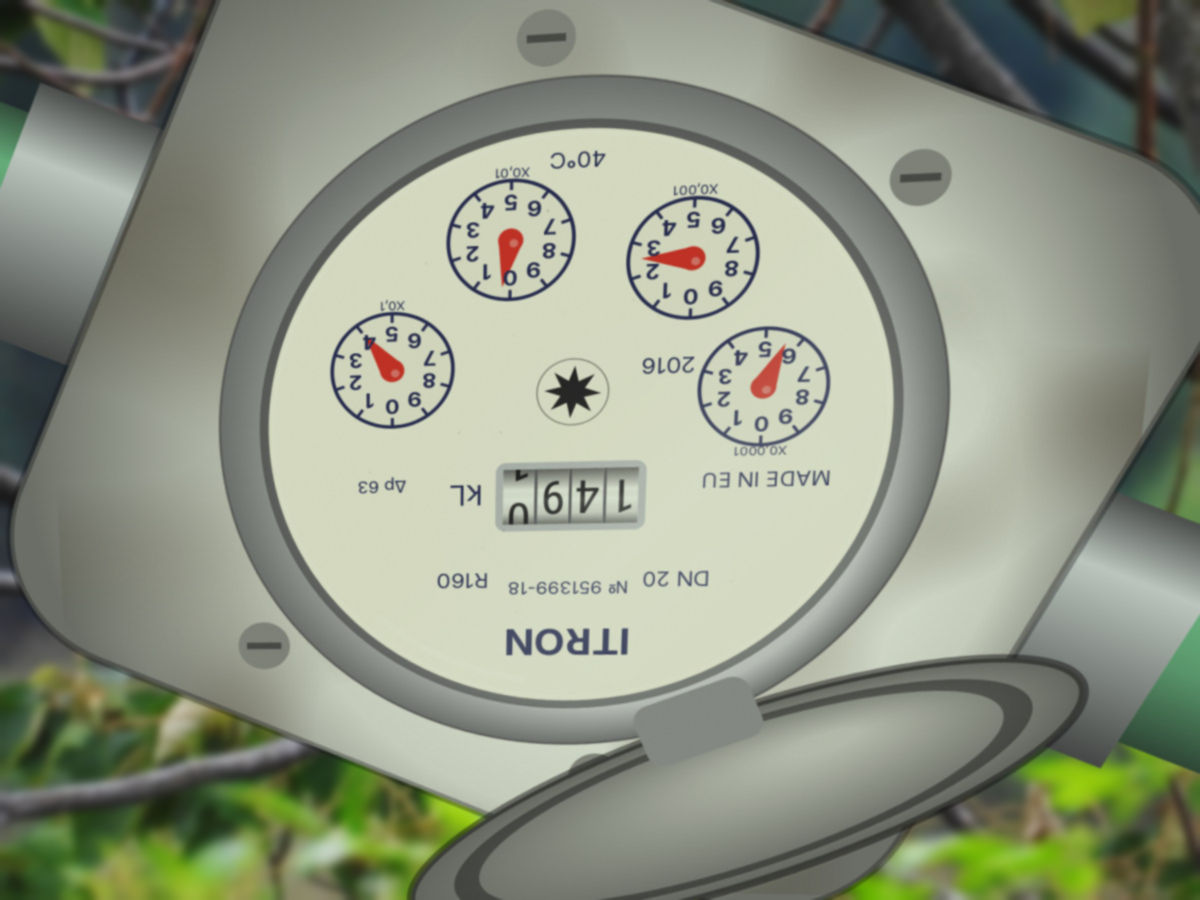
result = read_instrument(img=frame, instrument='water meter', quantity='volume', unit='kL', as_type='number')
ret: 1490.4025 kL
